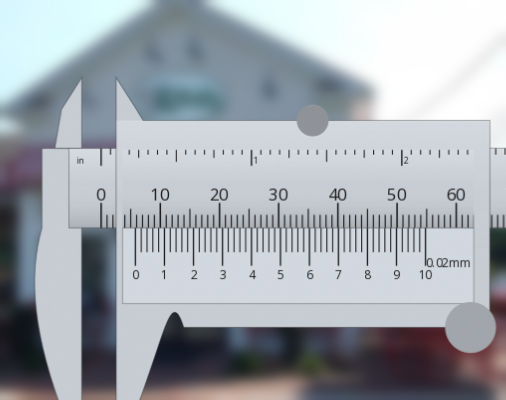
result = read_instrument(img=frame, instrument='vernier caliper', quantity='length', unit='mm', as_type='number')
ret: 5.8 mm
